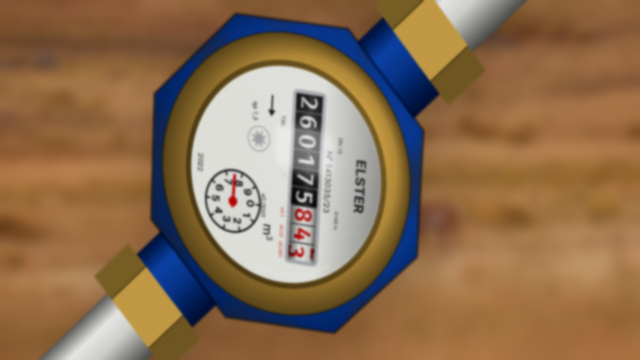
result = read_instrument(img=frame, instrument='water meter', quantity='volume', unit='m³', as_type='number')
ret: 260175.8427 m³
